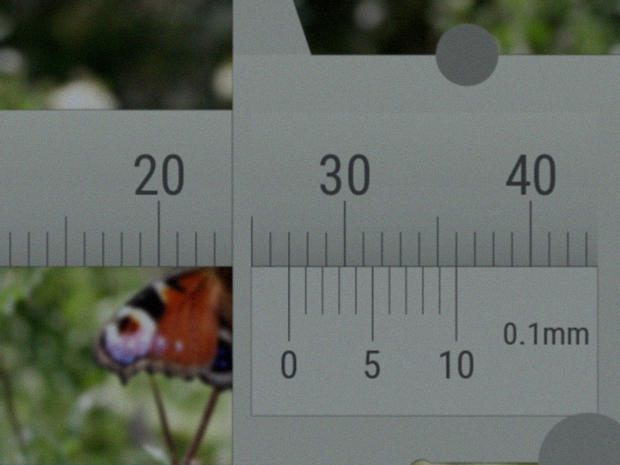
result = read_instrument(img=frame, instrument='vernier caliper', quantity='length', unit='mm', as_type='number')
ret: 27.0 mm
